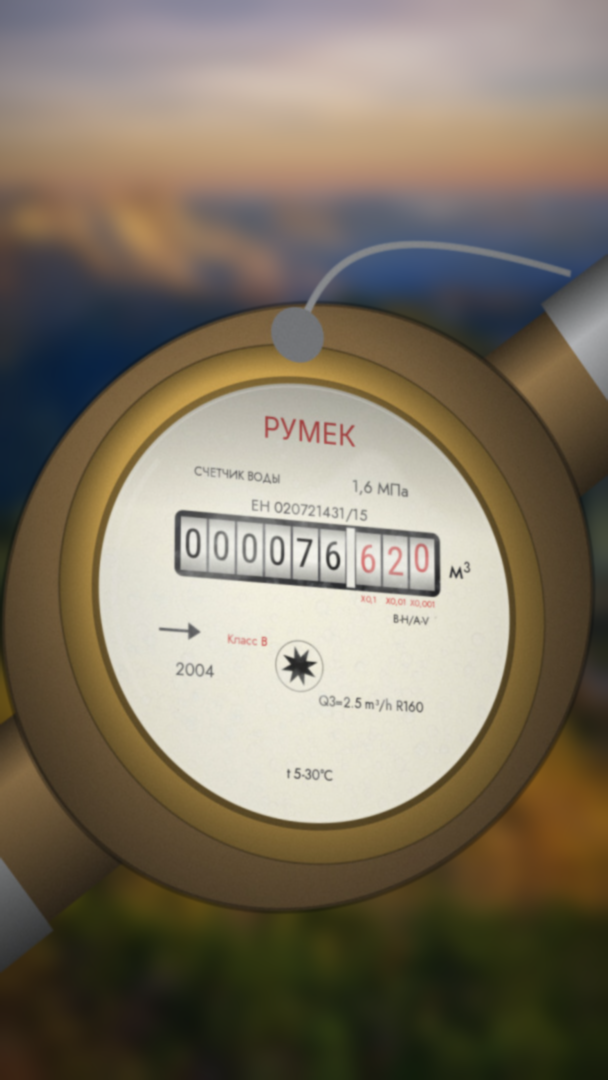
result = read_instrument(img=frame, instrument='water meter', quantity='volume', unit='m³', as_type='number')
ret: 76.620 m³
